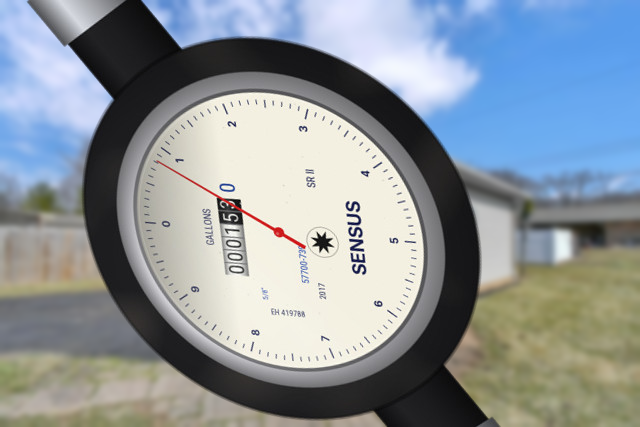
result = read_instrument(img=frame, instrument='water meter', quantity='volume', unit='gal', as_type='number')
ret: 1530.8 gal
